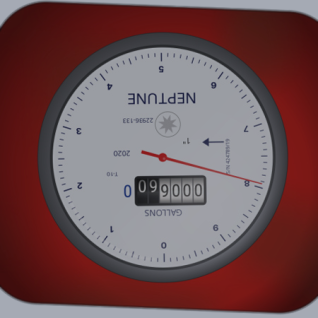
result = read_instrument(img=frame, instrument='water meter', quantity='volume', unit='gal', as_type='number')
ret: 6597.9 gal
